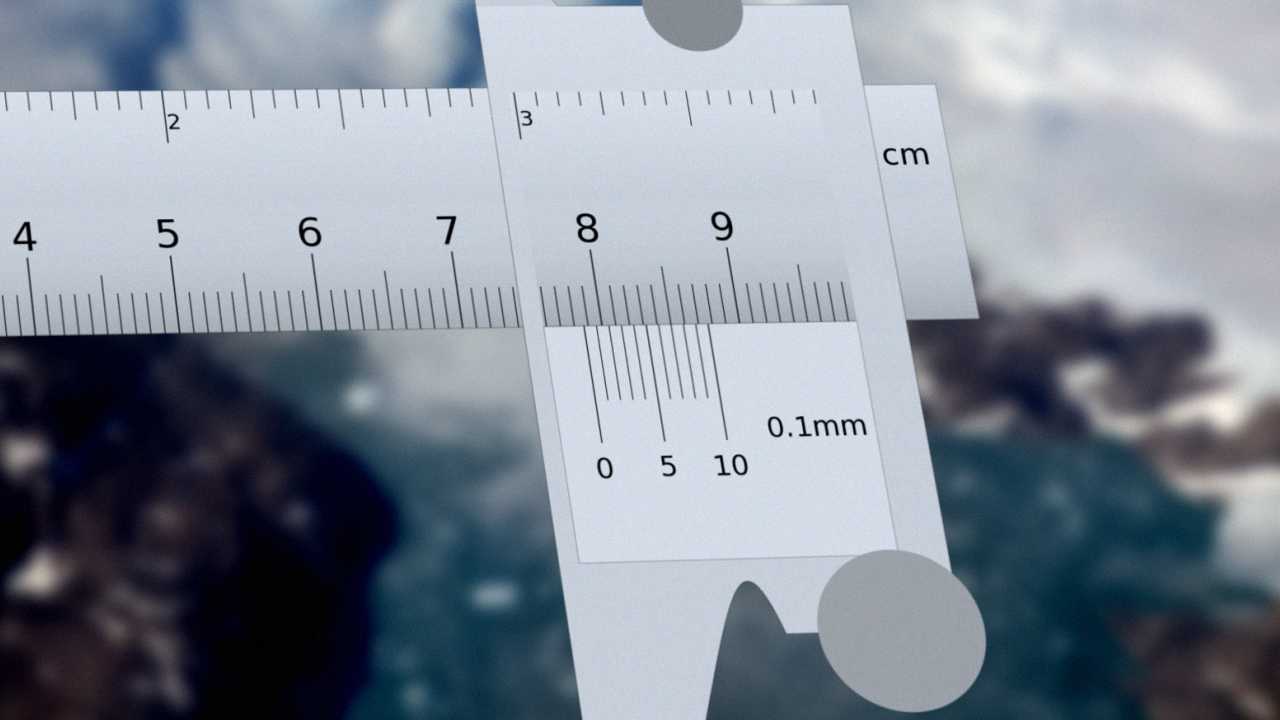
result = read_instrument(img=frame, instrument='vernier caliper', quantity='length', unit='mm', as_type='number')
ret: 78.7 mm
